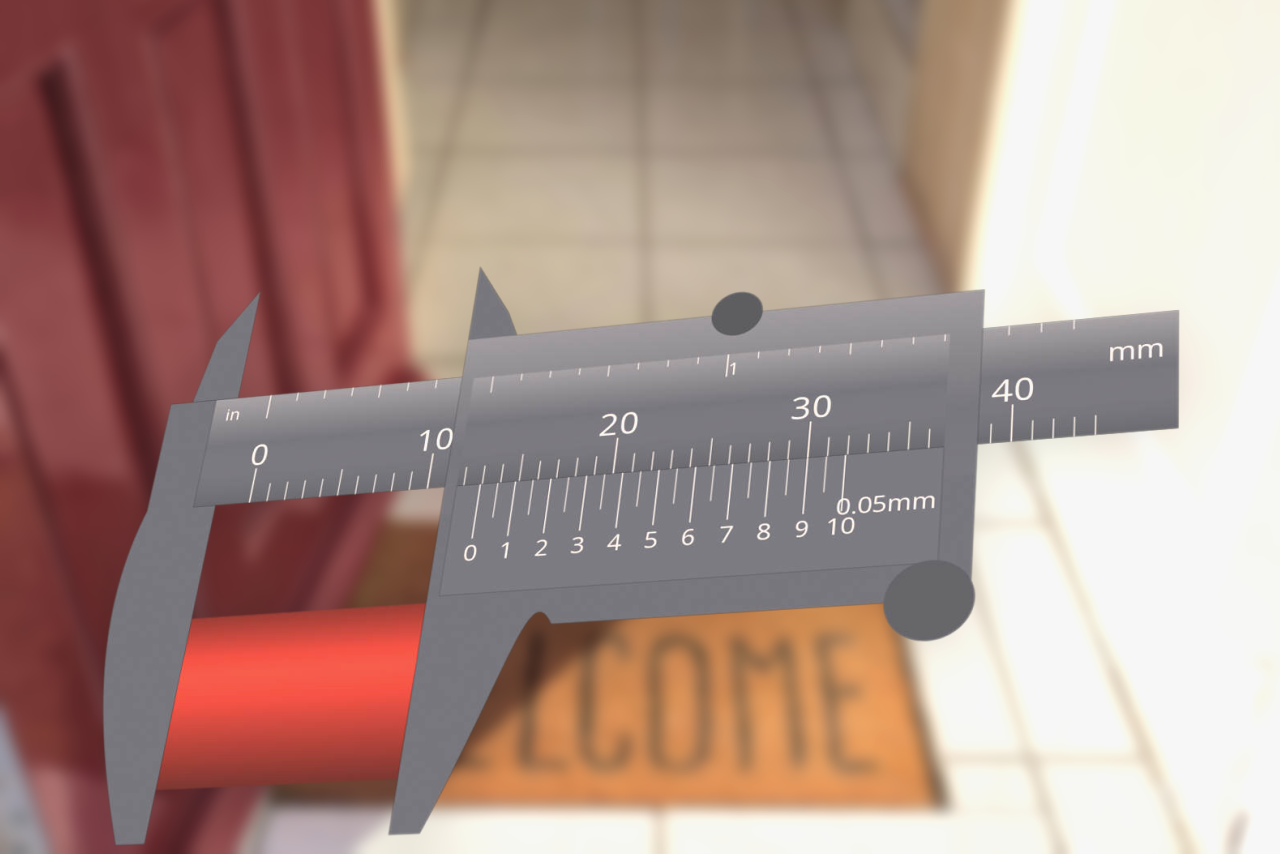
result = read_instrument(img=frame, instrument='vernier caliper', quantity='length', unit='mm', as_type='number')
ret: 12.9 mm
